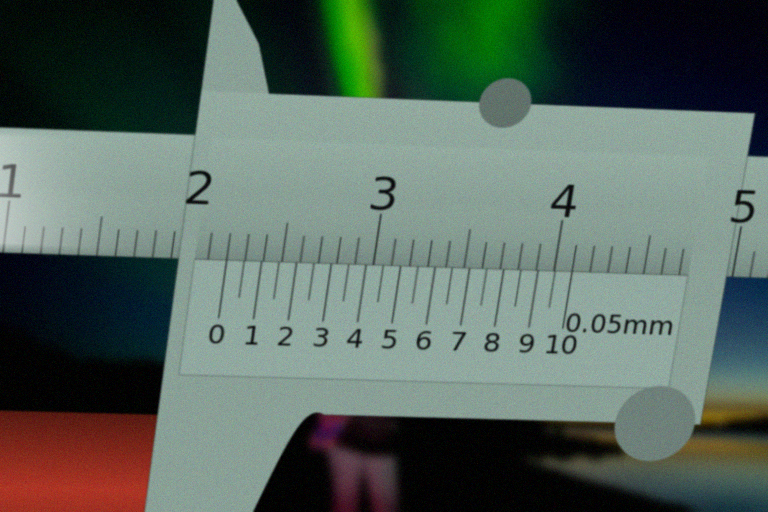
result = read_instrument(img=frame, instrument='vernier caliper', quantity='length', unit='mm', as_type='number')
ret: 22.0 mm
